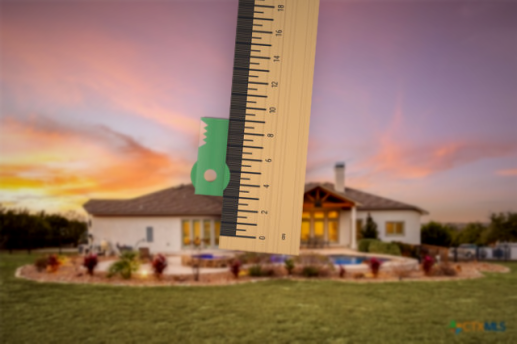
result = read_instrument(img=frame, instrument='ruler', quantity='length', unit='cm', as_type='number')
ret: 6 cm
